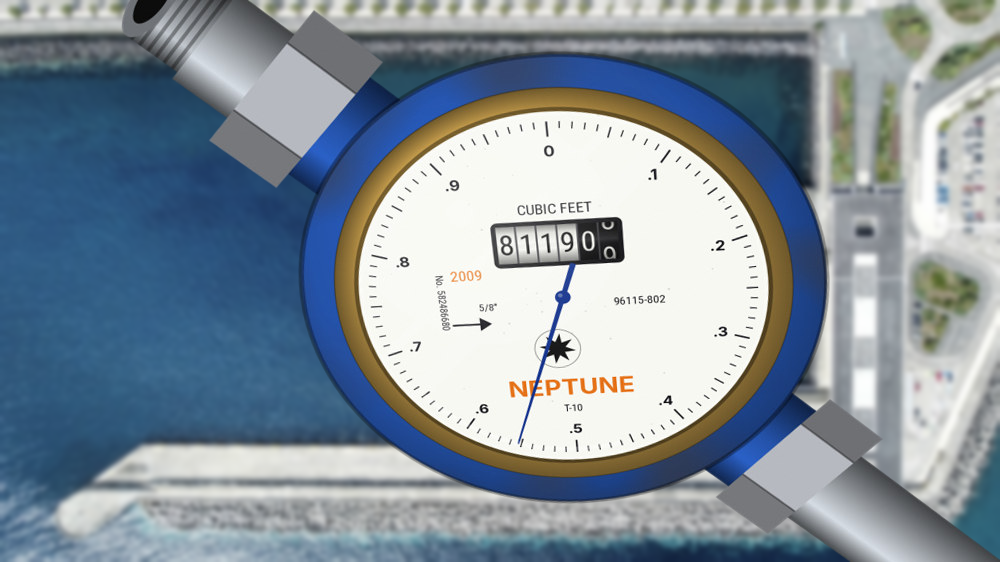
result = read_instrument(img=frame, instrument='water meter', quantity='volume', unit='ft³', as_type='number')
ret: 811908.55 ft³
